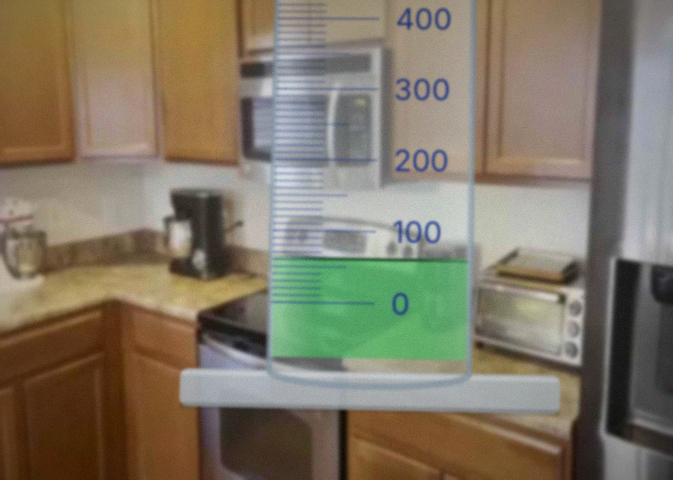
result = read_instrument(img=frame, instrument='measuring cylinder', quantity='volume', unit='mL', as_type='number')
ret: 60 mL
